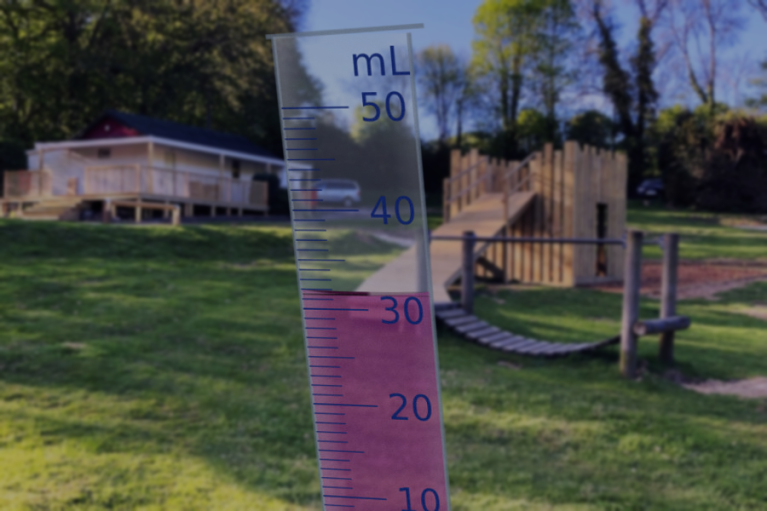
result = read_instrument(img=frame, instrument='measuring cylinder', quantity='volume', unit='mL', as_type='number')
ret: 31.5 mL
